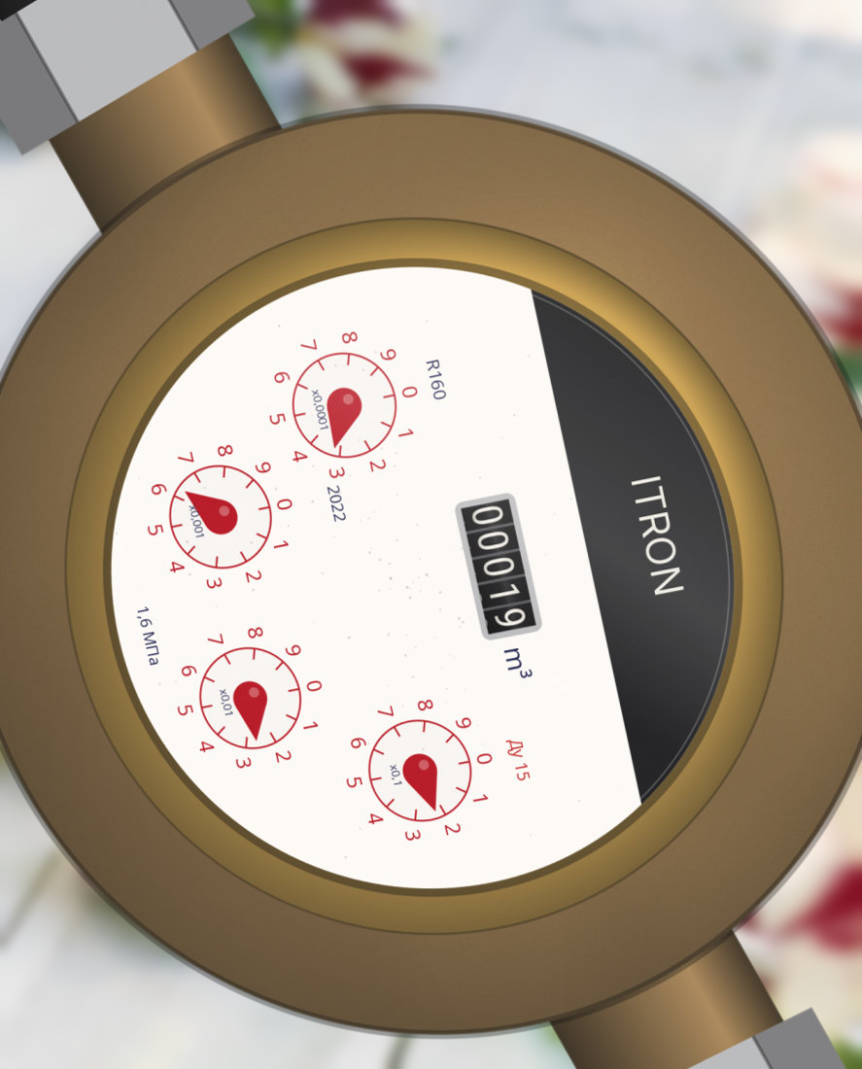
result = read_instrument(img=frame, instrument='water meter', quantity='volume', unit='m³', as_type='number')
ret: 19.2263 m³
